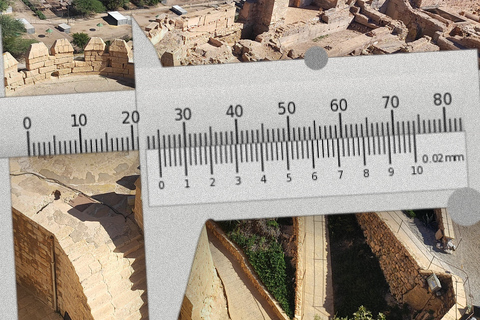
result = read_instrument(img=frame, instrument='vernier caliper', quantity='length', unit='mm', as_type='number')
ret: 25.0 mm
